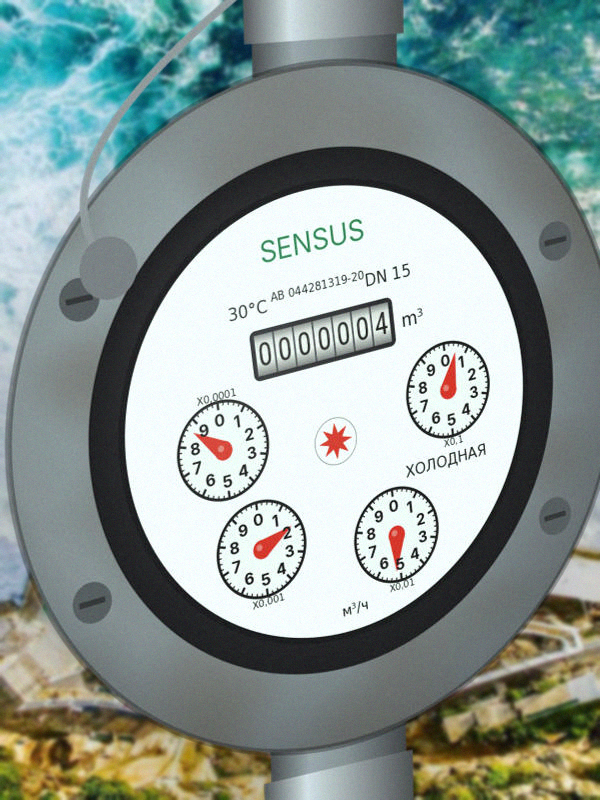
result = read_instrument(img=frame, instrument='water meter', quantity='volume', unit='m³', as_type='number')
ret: 4.0518 m³
